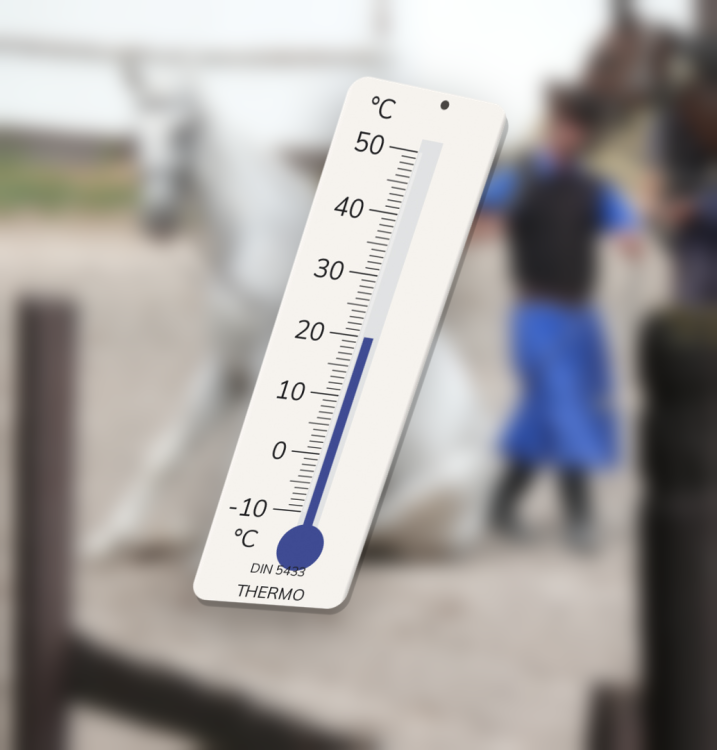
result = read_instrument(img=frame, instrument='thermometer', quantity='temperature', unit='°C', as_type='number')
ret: 20 °C
